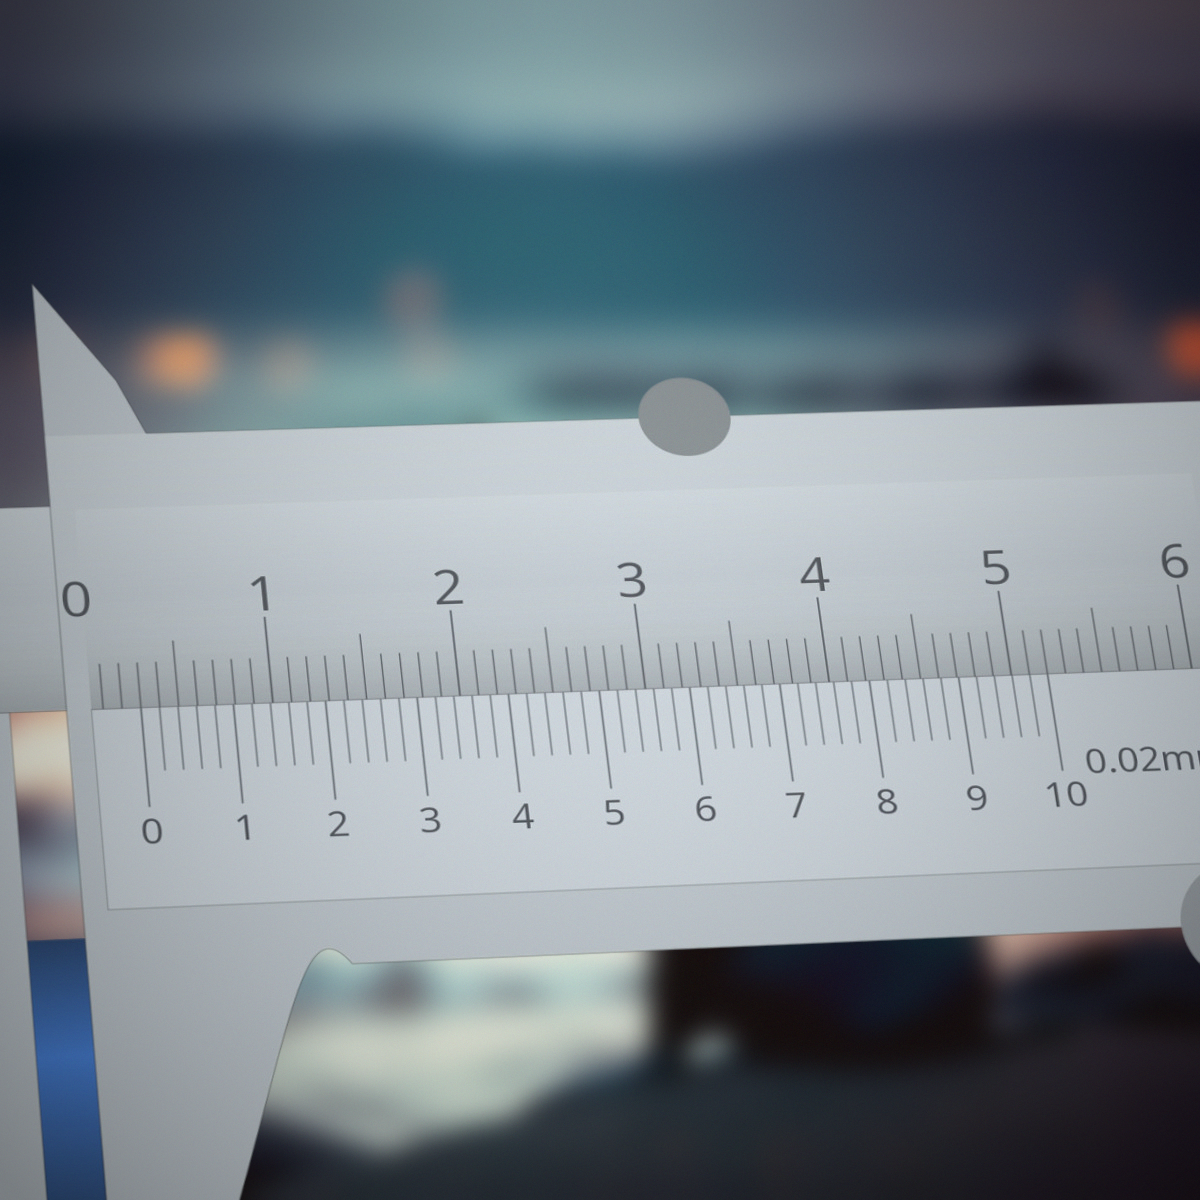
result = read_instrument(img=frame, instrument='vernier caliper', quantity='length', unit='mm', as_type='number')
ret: 3.0 mm
